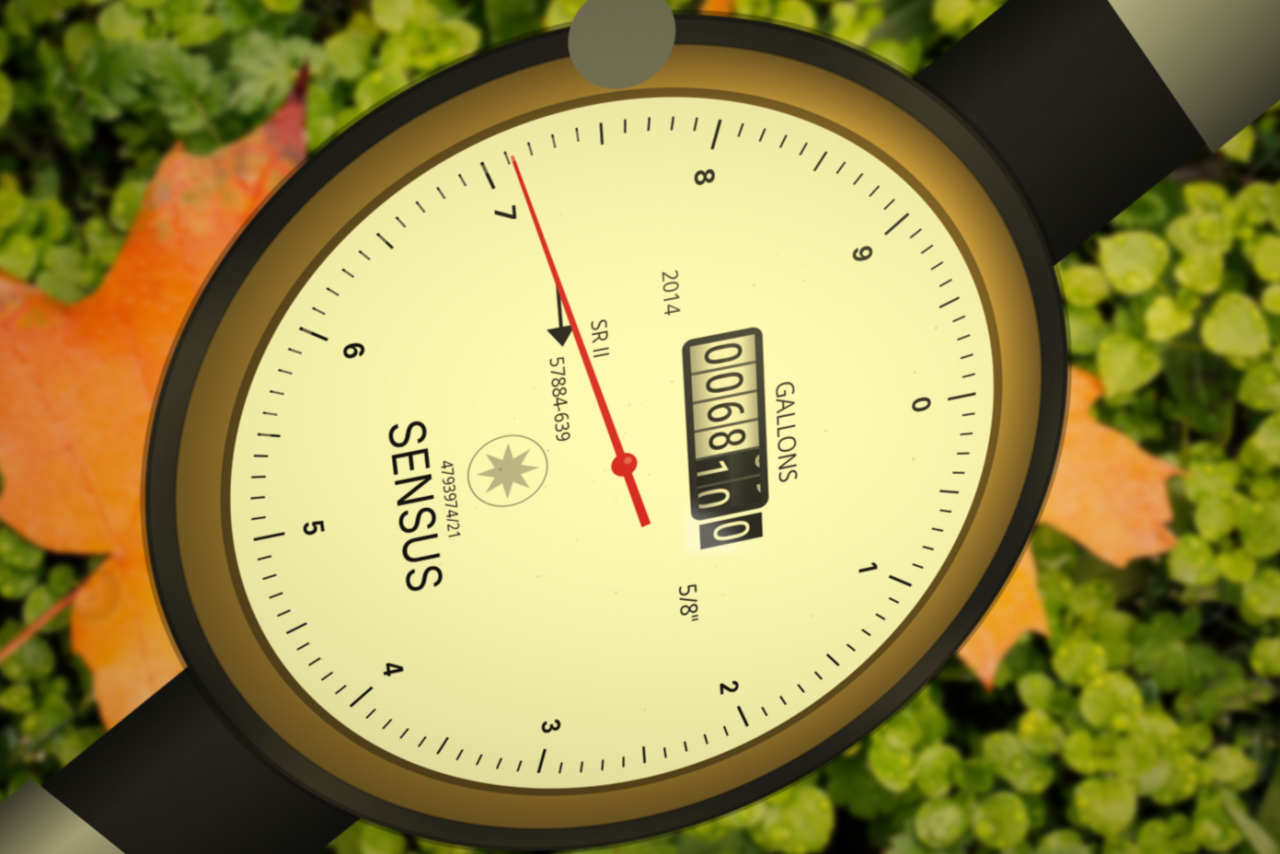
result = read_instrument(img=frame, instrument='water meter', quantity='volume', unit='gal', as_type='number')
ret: 68097.1 gal
